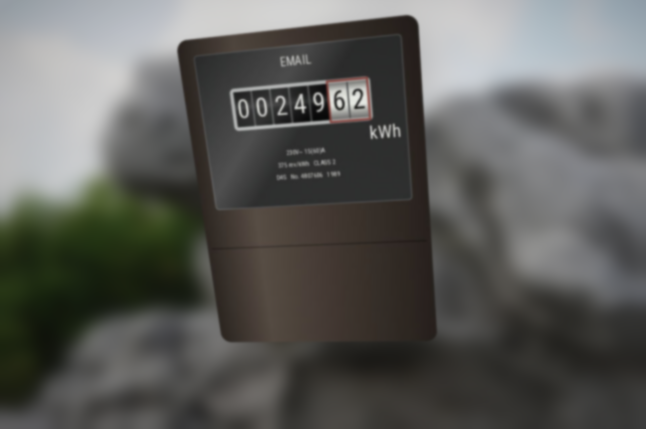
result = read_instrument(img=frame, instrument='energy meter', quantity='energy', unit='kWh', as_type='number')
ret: 249.62 kWh
